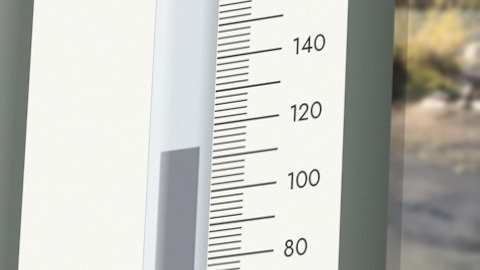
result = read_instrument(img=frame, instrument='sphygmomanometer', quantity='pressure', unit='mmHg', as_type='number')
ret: 114 mmHg
